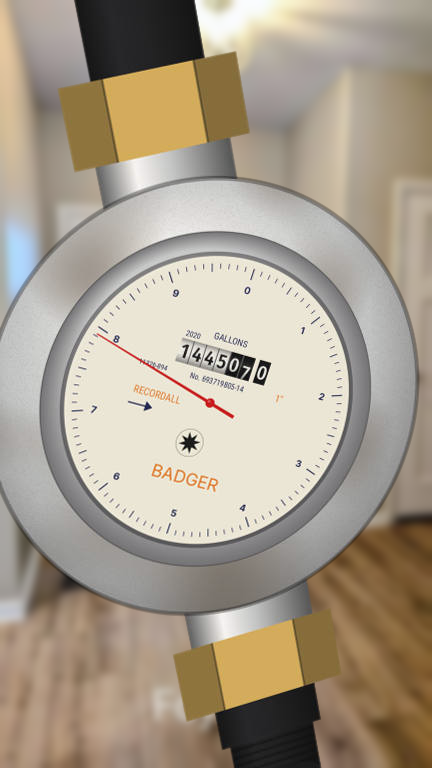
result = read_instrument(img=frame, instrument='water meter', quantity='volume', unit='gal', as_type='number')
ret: 1445067.9 gal
